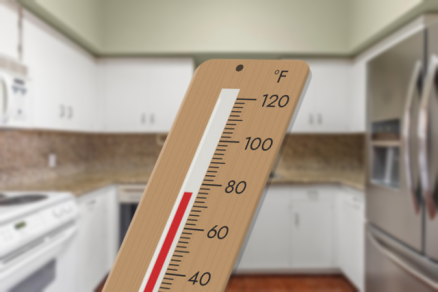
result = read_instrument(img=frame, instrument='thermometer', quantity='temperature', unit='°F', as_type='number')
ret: 76 °F
